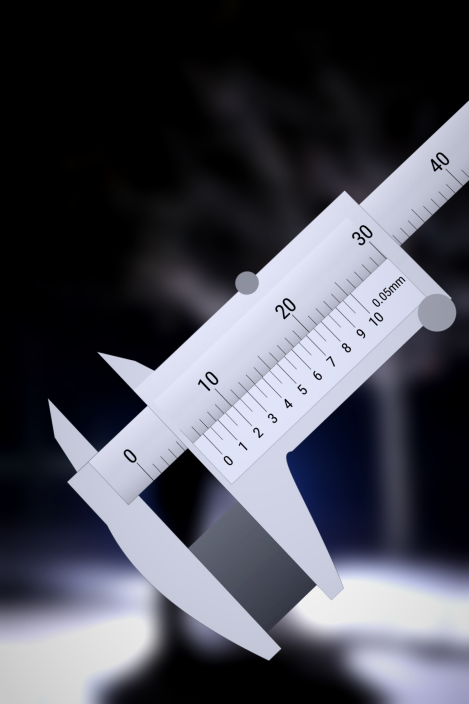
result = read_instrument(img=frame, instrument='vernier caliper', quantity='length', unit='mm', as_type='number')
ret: 6.3 mm
